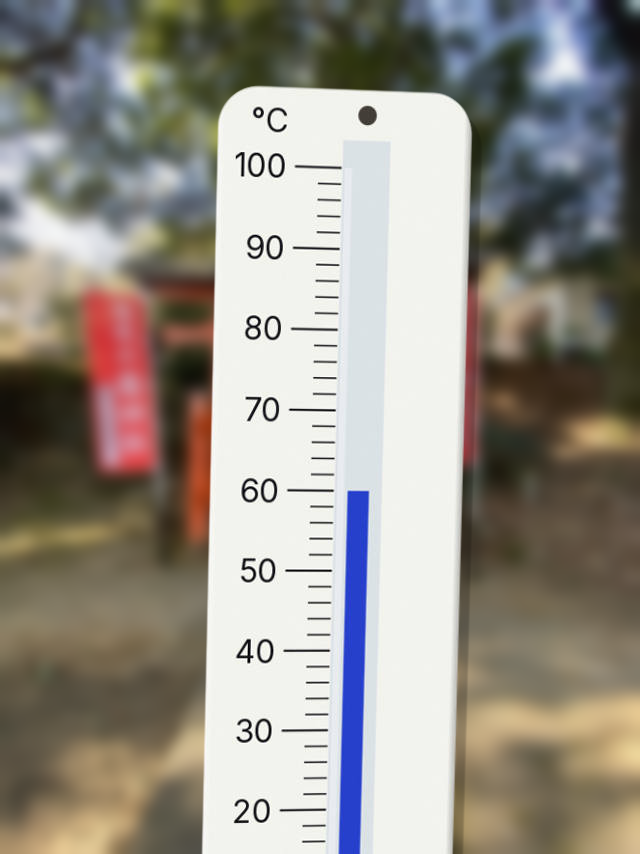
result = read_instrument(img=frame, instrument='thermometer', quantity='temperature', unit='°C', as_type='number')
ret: 60 °C
